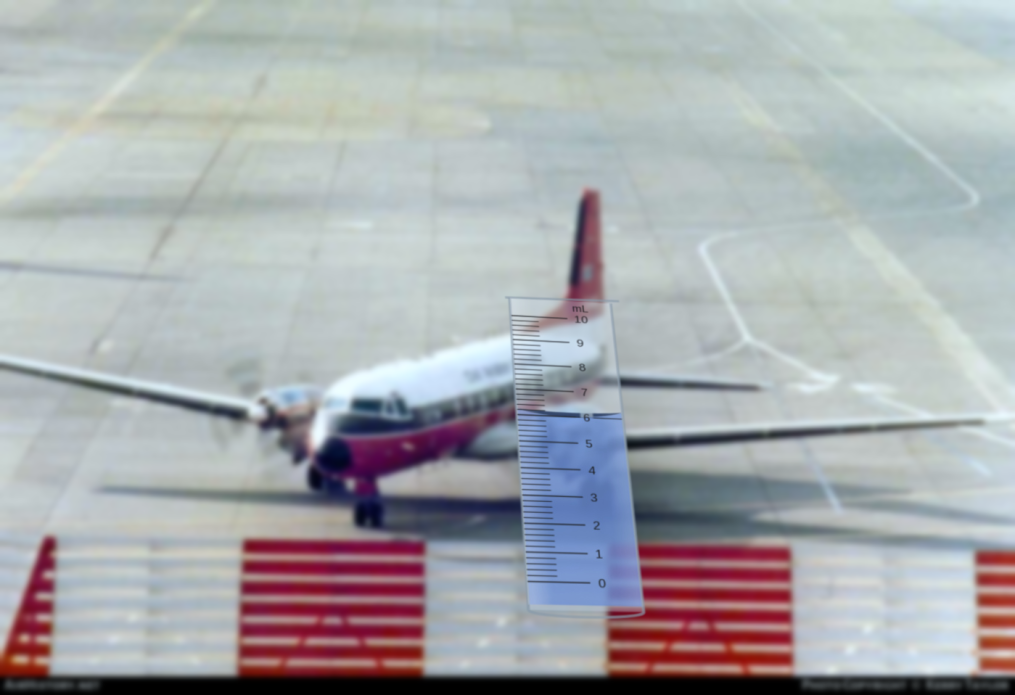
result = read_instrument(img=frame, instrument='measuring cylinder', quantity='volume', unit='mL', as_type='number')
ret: 6 mL
